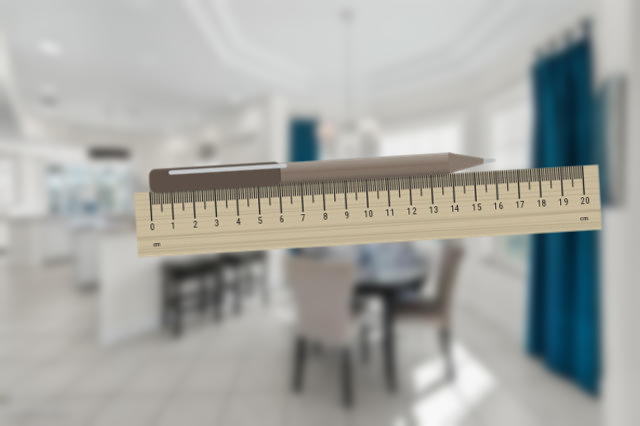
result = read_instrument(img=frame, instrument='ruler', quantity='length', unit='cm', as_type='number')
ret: 16 cm
